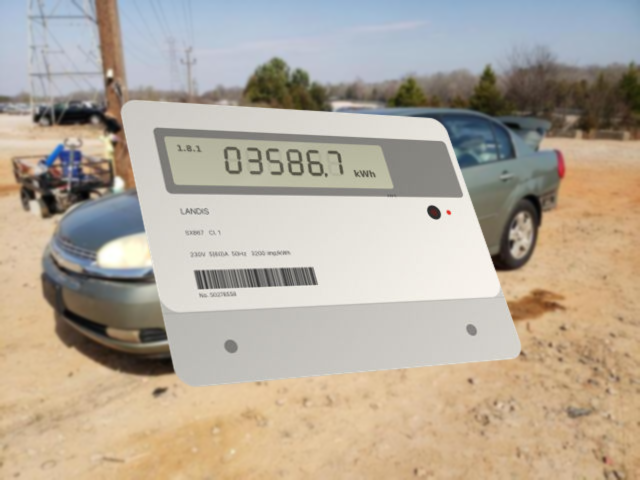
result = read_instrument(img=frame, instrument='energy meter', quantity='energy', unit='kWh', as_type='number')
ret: 3586.7 kWh
